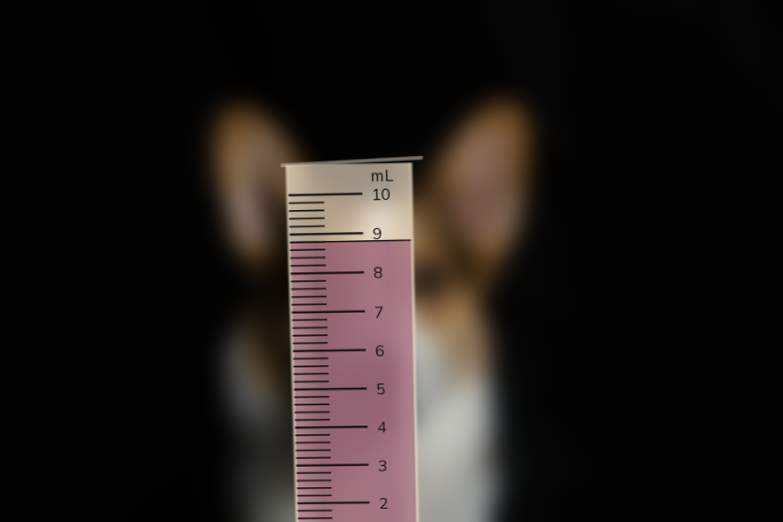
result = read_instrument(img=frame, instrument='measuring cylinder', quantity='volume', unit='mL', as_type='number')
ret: 8.8 mL
